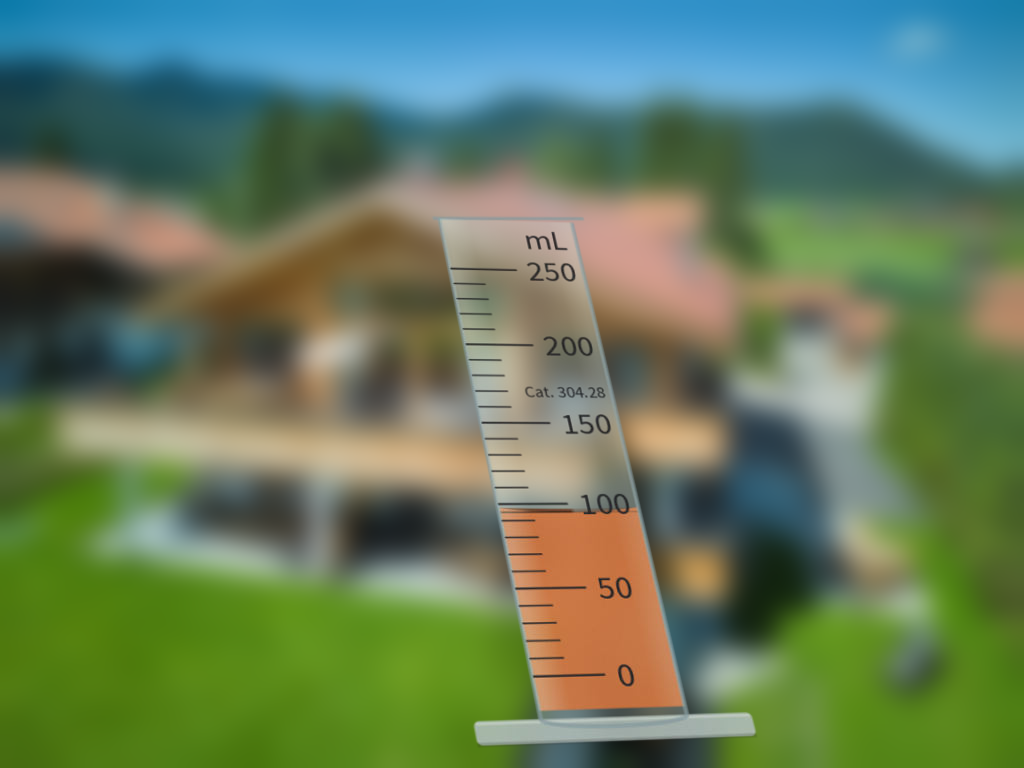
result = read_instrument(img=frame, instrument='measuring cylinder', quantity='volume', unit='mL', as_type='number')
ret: 95 mL
